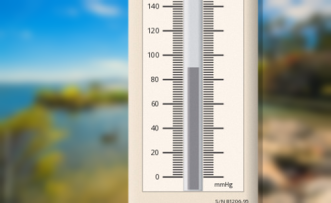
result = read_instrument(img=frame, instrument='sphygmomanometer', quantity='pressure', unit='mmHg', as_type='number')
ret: 90 mmHg
